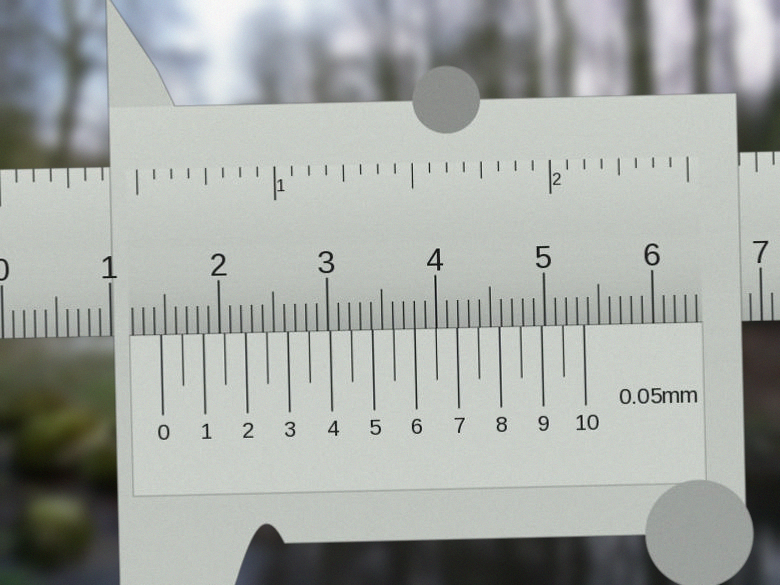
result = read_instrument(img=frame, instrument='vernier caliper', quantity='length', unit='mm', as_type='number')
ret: 14.6 mm
